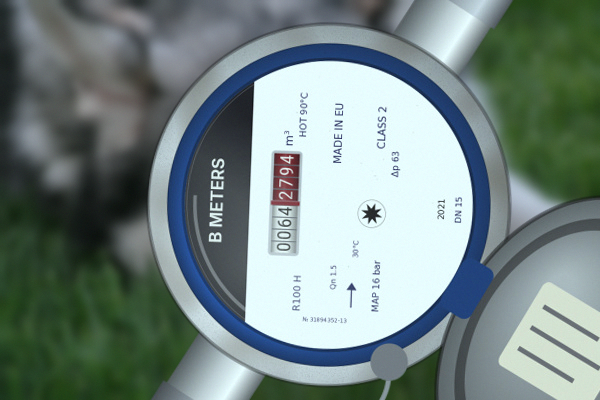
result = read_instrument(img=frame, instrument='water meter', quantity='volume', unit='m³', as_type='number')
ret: 64.2794 m³
